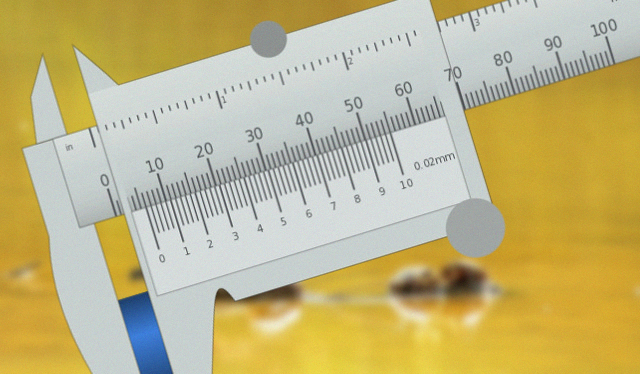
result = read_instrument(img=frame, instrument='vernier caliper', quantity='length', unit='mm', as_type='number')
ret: 6.0 mm
